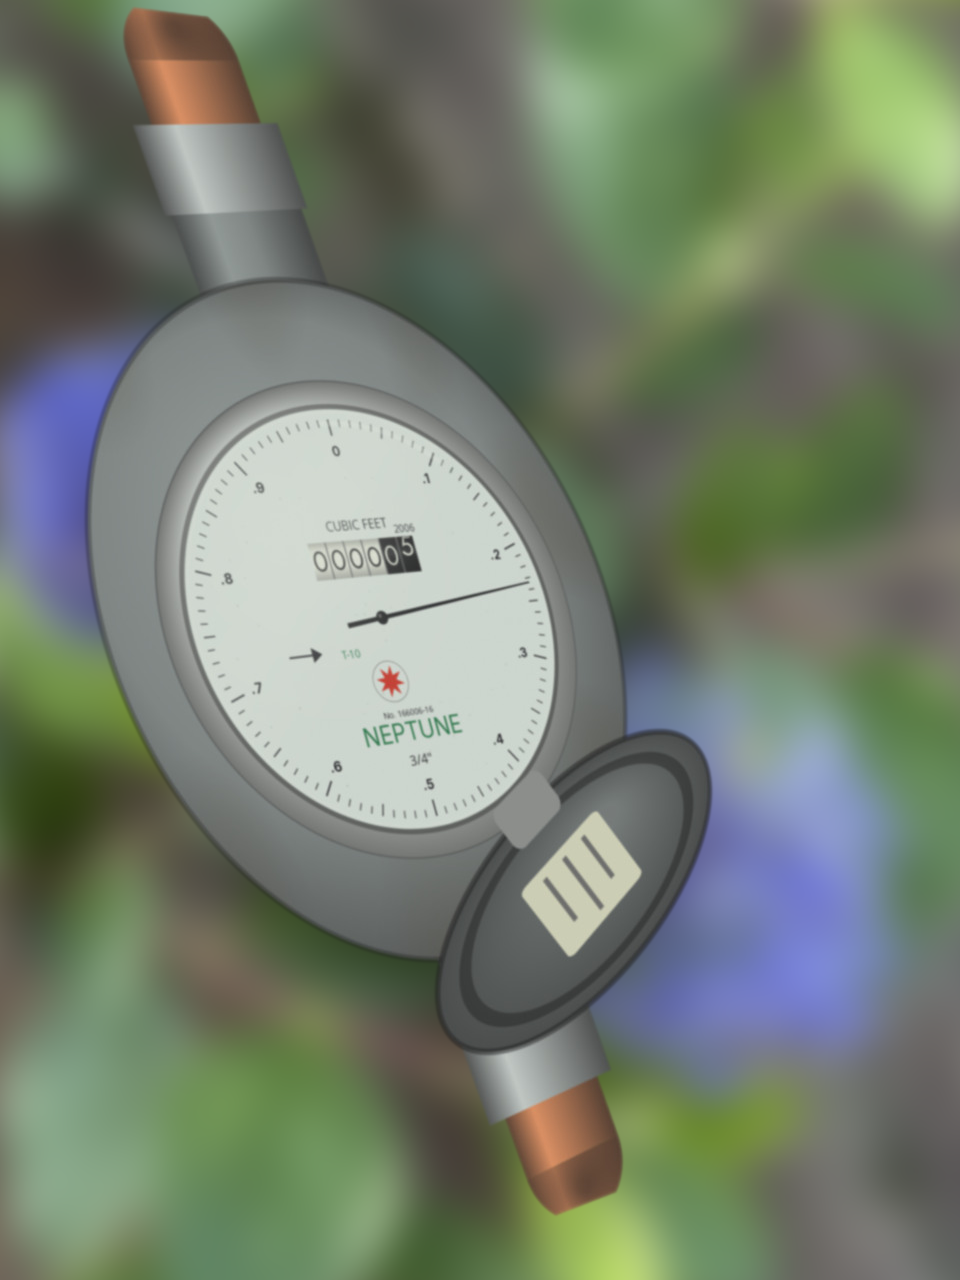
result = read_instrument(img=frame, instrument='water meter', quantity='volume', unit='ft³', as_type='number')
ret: 5.23 ft³
